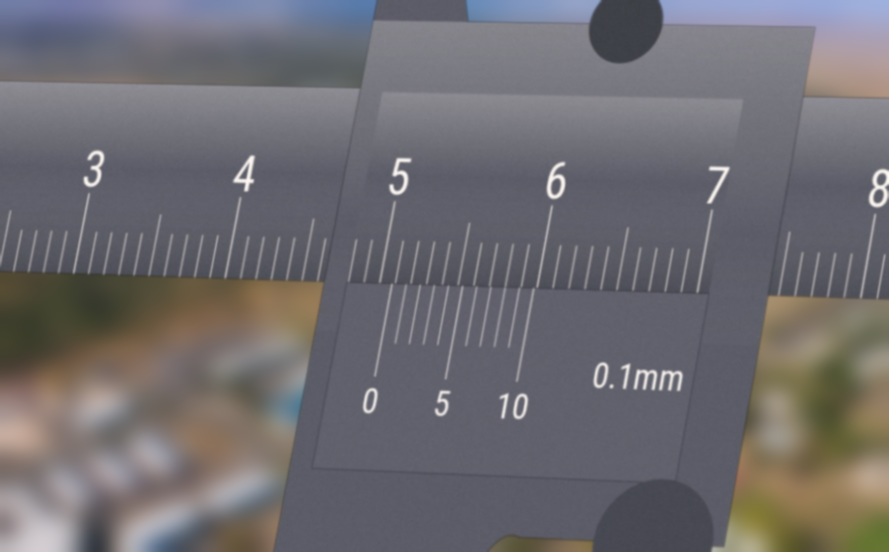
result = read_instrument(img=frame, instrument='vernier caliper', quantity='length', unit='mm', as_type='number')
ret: 50.8 mm
